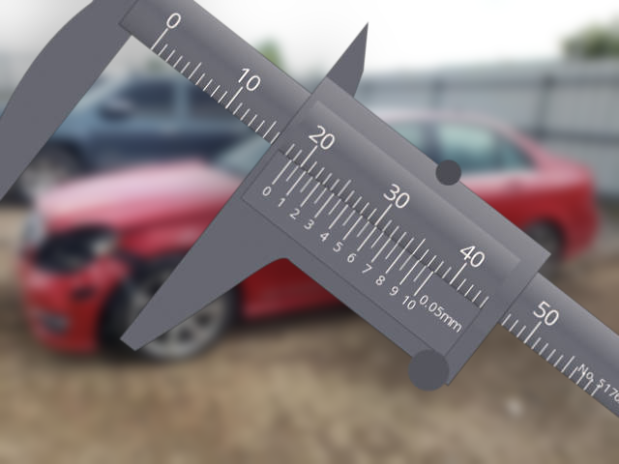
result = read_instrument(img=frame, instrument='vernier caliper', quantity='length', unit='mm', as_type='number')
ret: 18.8 mm
